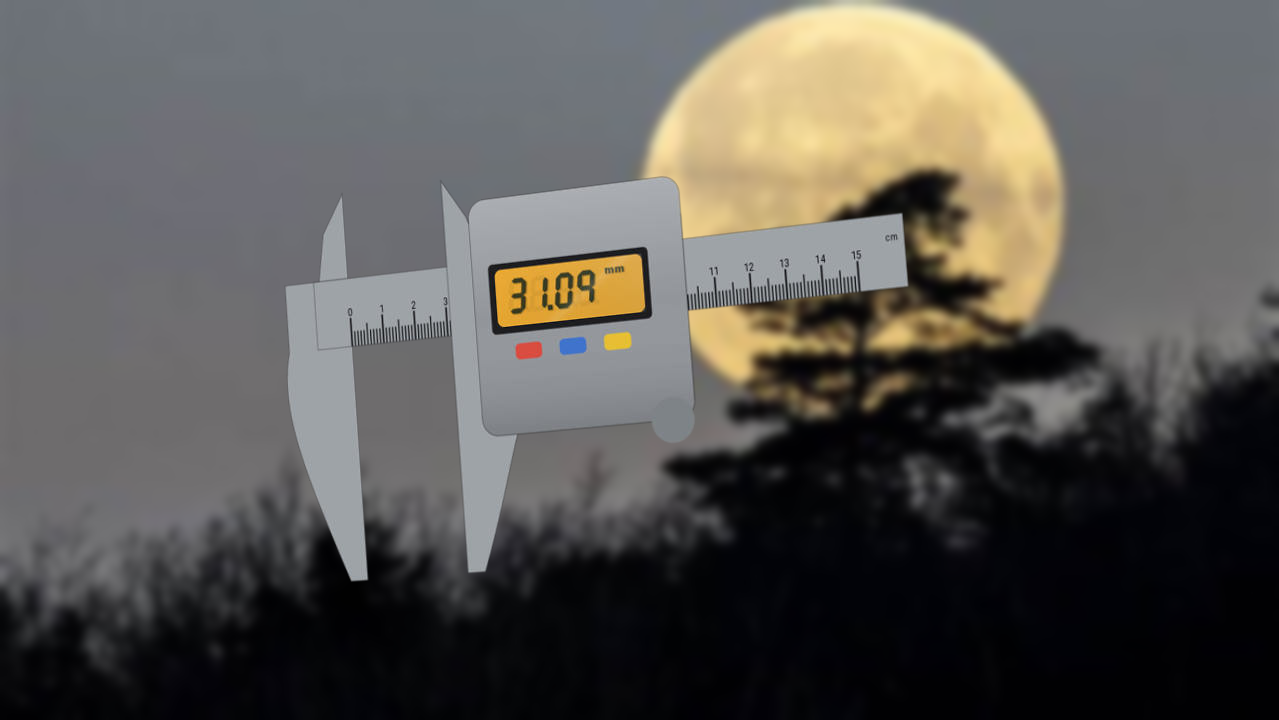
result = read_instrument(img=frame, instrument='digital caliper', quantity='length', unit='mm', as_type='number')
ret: 31.09 mm
